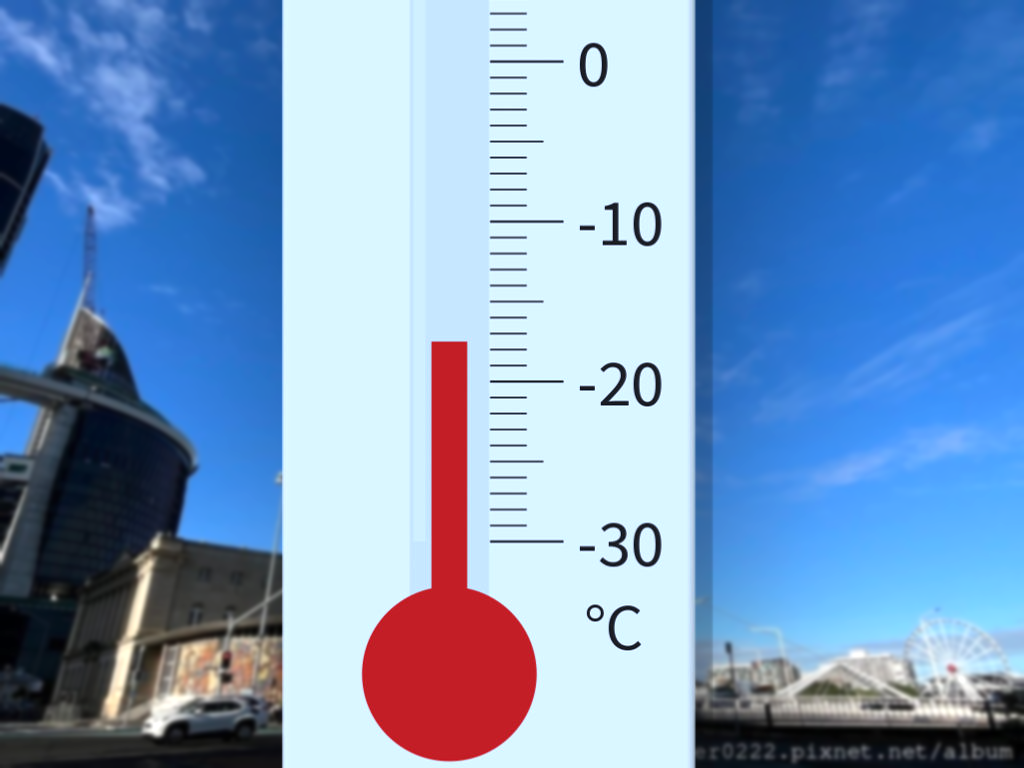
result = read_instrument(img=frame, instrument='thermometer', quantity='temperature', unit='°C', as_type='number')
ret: -17.5 °C
